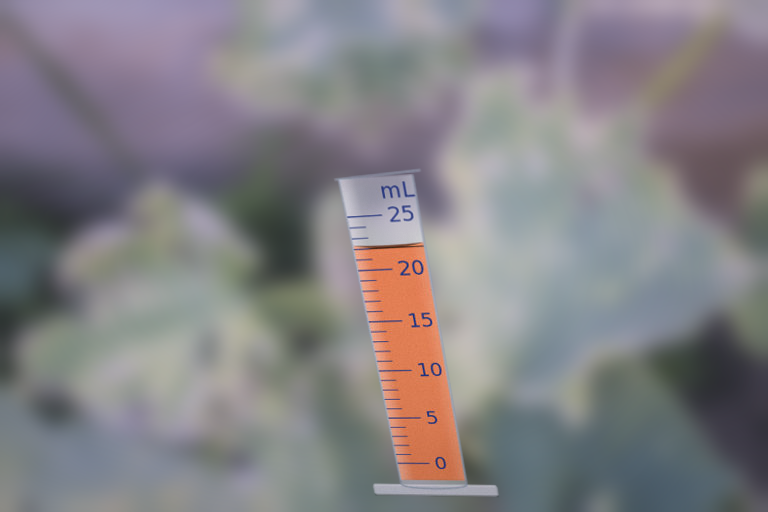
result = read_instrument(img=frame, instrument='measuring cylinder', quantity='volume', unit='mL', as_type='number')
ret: 22 mL
